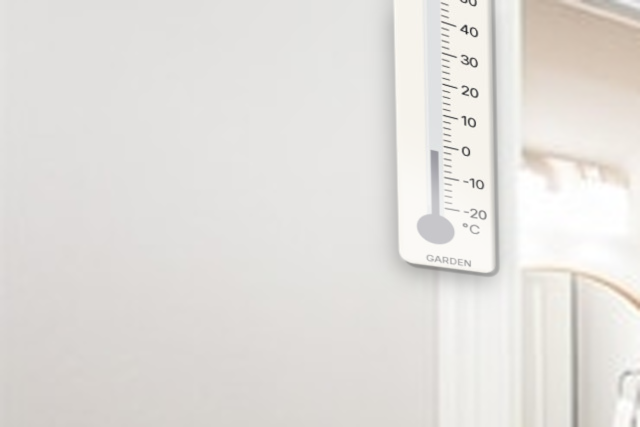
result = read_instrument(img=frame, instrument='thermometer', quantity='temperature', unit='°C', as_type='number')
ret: -2 °C
